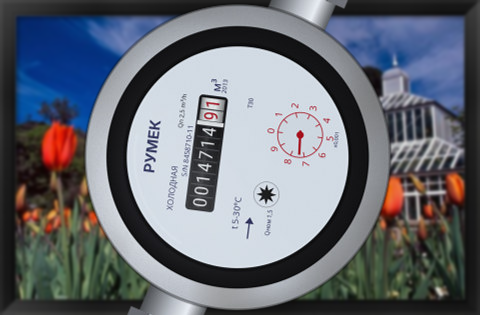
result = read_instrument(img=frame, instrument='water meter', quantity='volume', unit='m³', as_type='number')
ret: 14714.917 m³
